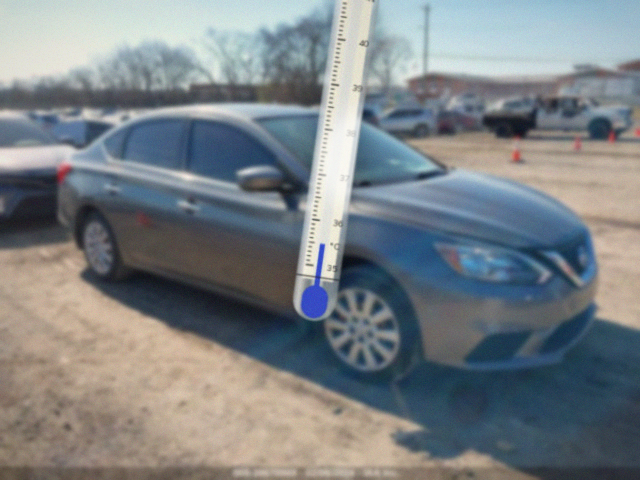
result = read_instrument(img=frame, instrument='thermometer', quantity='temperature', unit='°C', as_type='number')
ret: 35.5 °C
